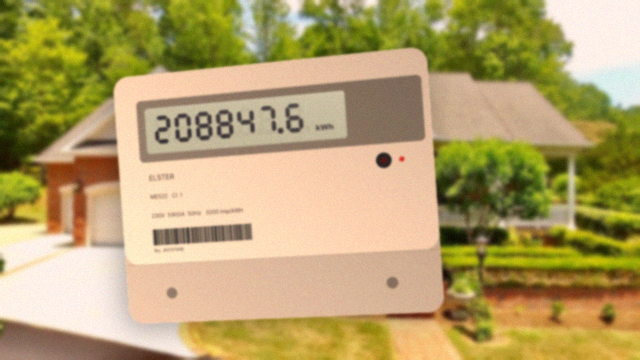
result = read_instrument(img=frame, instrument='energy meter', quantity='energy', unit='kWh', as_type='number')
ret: 208847.6 kWh
